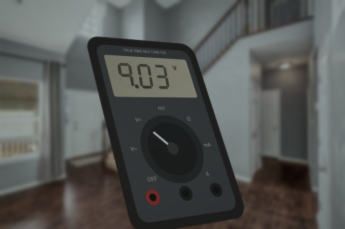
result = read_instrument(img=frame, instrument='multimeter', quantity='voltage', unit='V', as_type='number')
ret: 9.03 V
